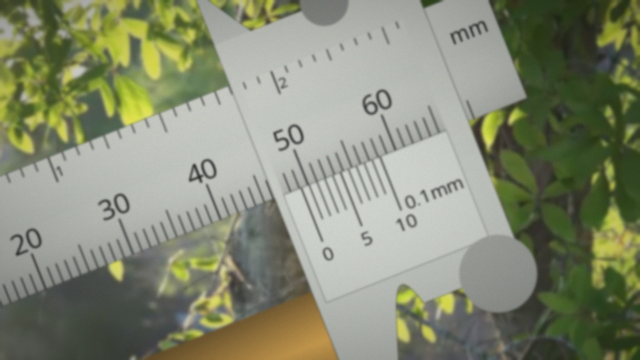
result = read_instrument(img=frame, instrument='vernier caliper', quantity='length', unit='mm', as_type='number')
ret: 49.2 mm
